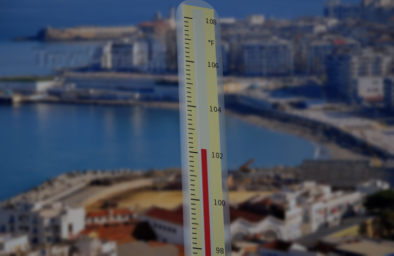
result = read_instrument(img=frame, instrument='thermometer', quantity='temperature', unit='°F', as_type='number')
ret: 102.2 °F
